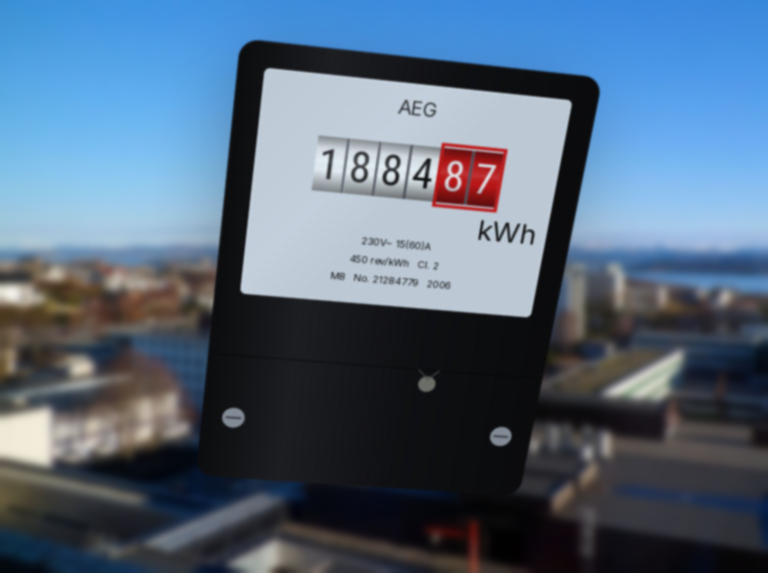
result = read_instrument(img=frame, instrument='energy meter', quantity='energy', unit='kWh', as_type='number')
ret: 1884.87 kWh
